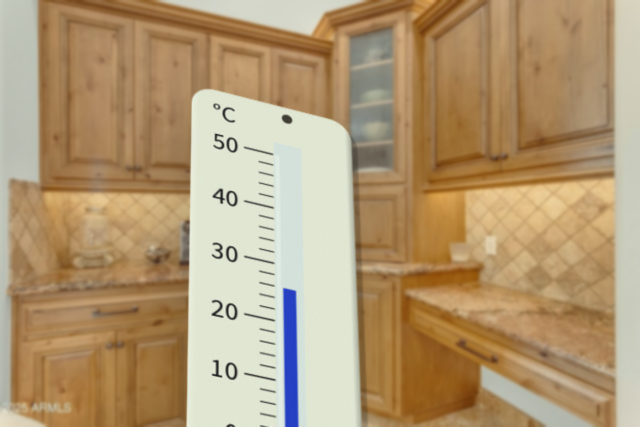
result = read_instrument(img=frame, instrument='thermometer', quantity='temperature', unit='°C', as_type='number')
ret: 26 °C
